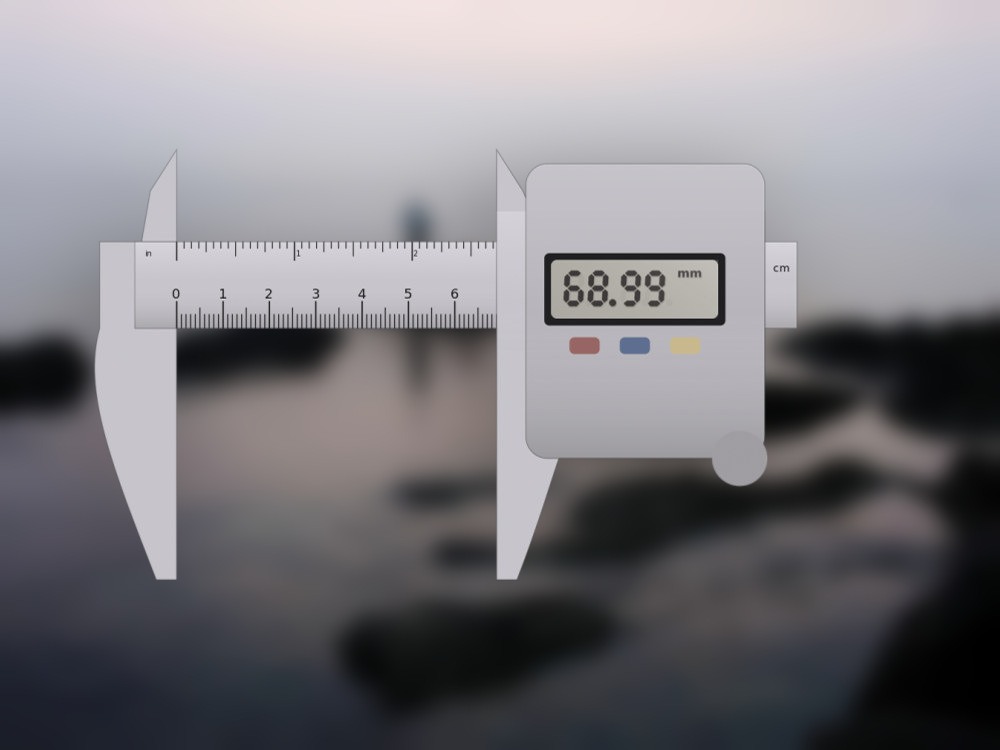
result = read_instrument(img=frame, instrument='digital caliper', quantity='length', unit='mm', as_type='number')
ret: 68.99 mm
